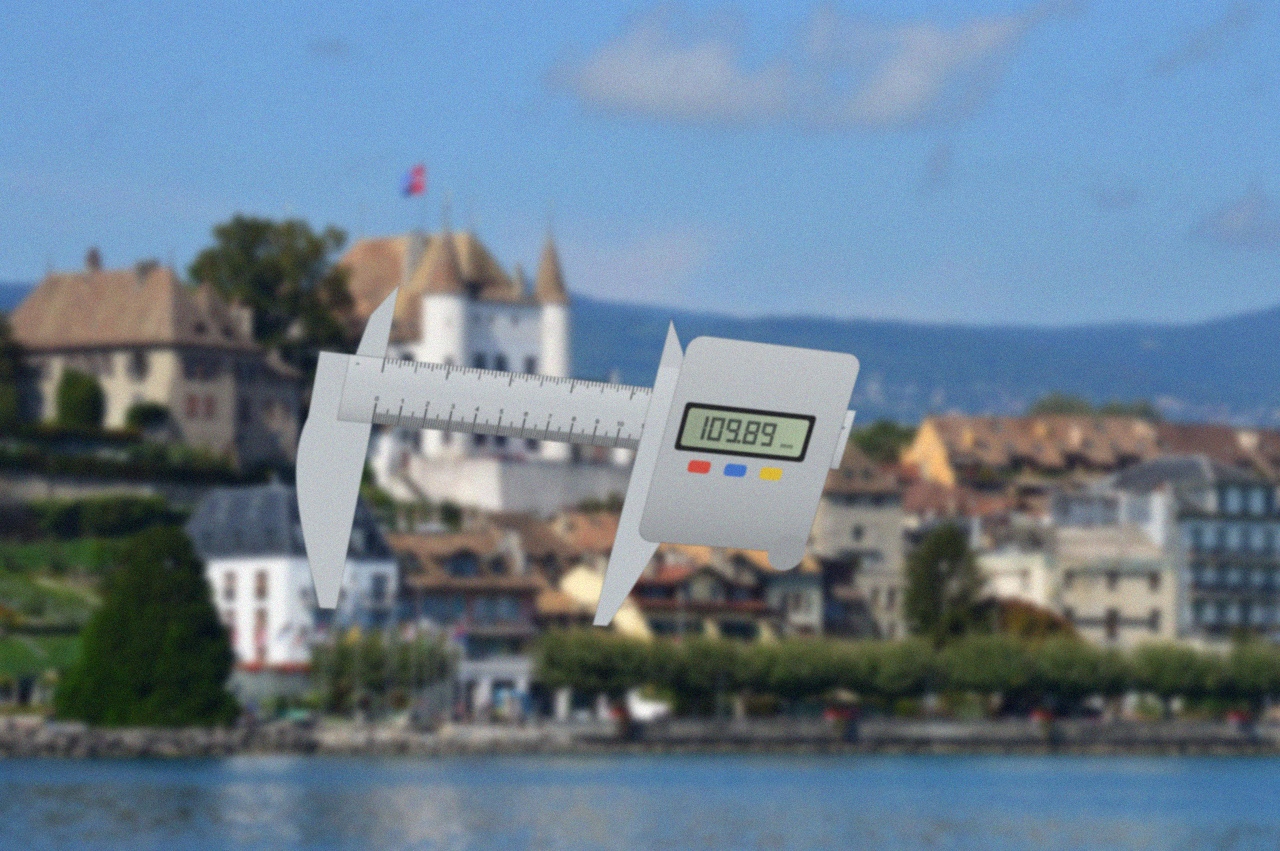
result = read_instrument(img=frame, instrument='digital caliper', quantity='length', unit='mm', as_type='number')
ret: 109.89 mm
